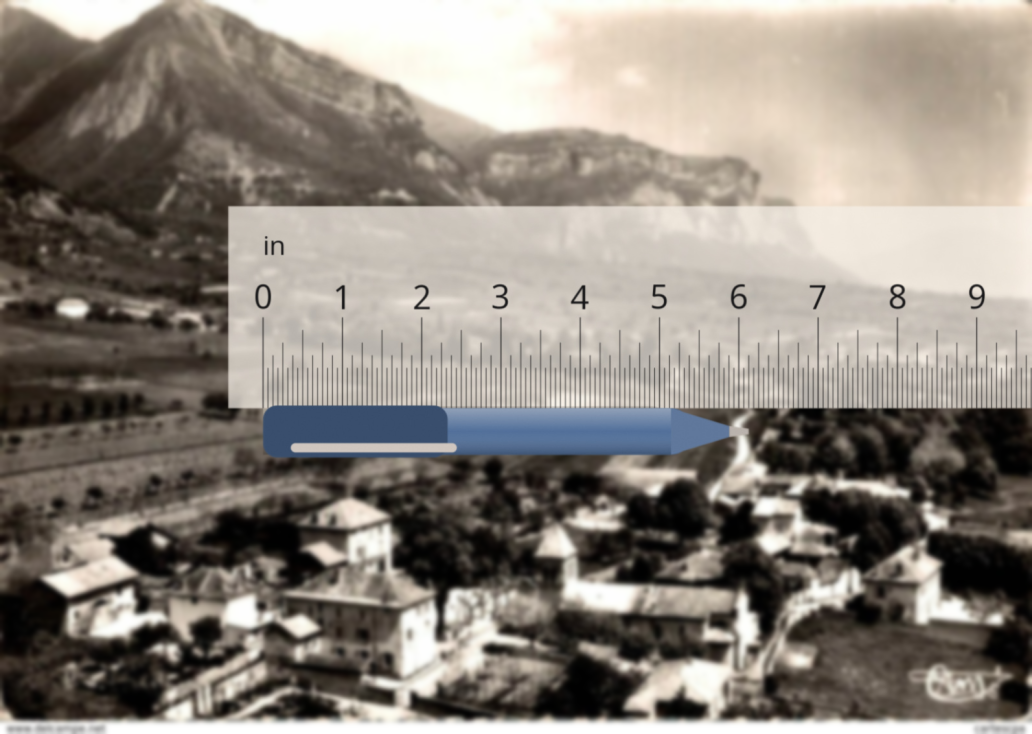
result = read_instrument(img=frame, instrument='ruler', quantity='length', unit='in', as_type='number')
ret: 6.125 in
